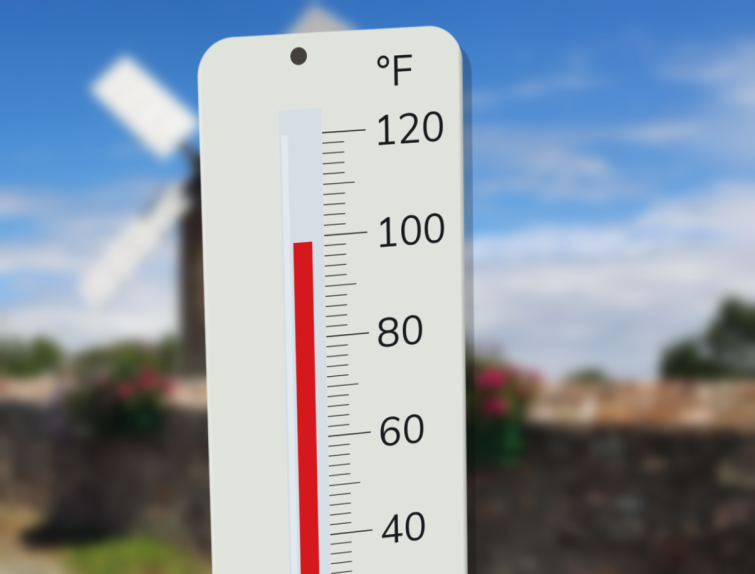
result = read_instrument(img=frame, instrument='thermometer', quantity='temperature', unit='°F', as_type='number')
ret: 99 °F
